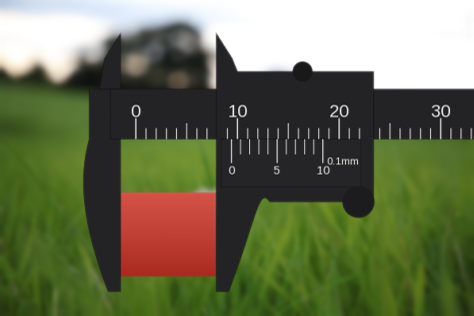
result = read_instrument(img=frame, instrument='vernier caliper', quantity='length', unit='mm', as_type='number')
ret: 9.4 mm
